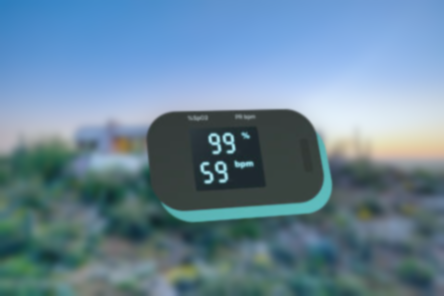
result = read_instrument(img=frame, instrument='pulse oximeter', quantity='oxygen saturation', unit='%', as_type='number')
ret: 99 %
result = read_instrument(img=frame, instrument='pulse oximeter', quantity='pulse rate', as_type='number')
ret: 59 bpm
